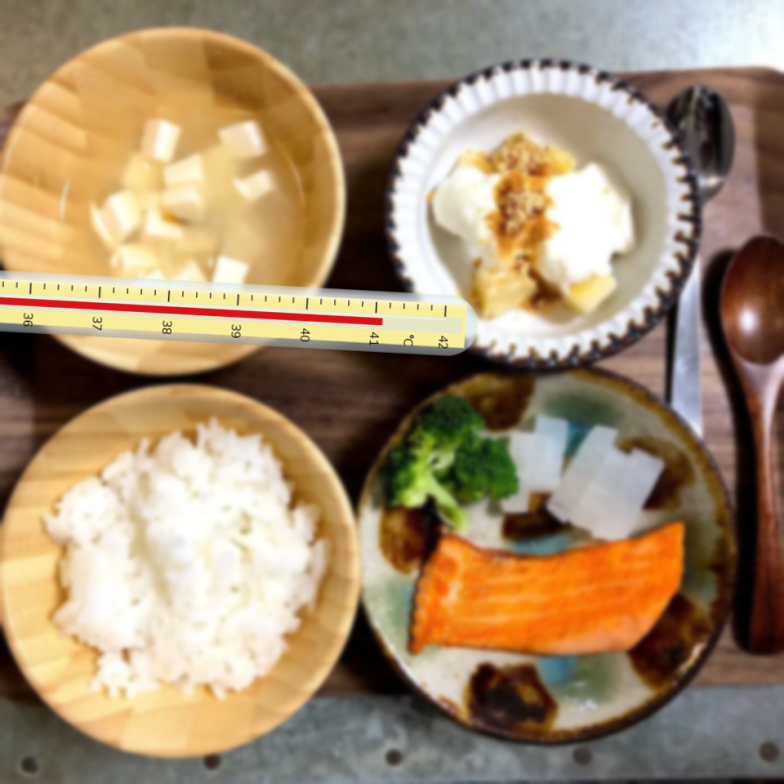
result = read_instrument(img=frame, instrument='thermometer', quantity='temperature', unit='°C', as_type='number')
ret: 41.1 °C
